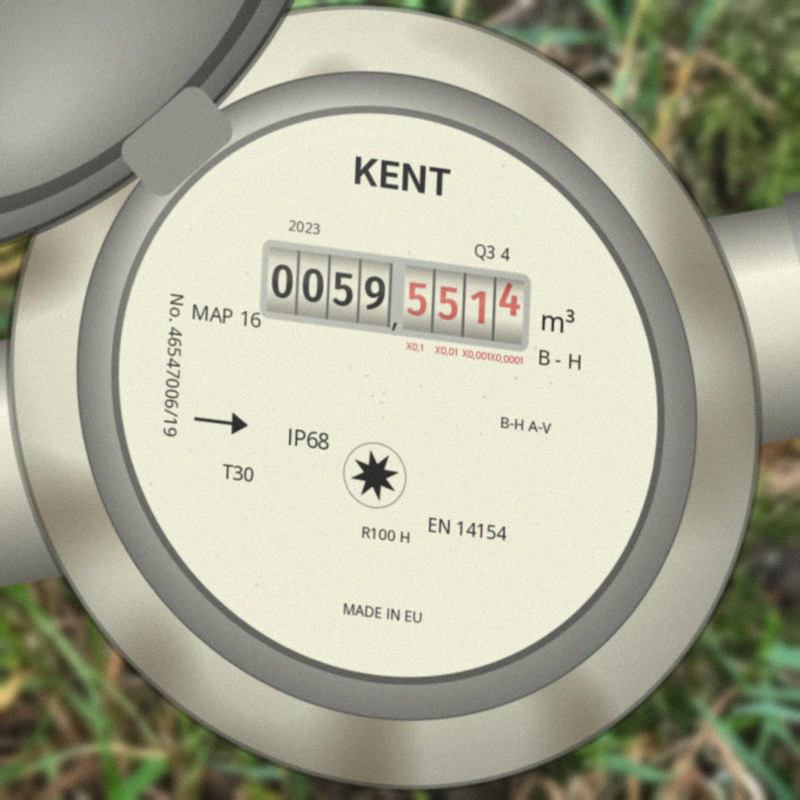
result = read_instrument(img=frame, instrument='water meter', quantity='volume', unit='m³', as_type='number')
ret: 59.5514 m³
